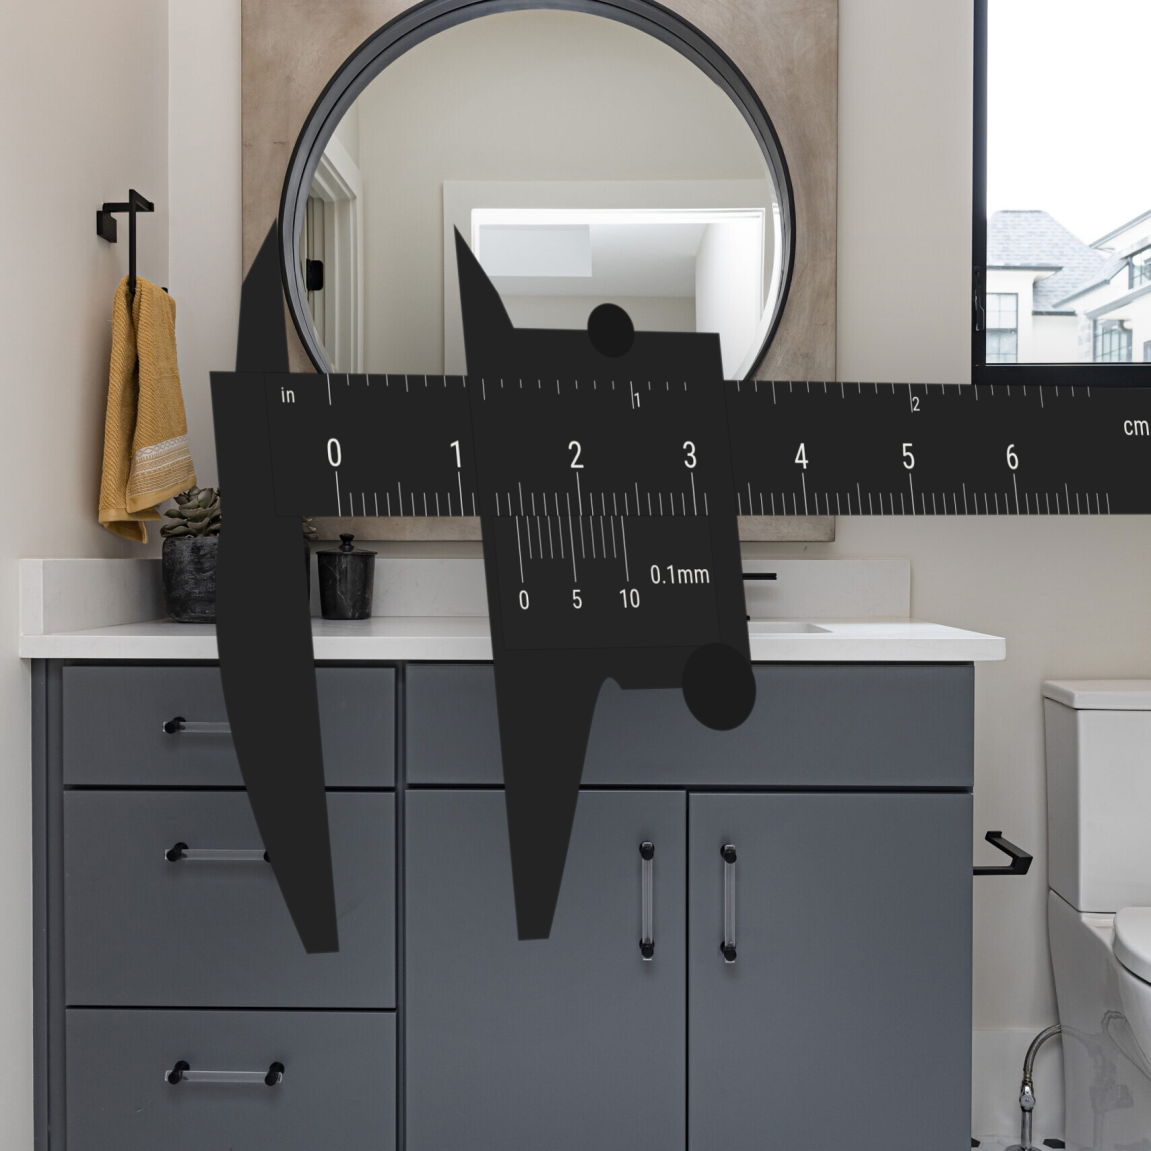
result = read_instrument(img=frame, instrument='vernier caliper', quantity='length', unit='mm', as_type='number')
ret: 14.5 mm
